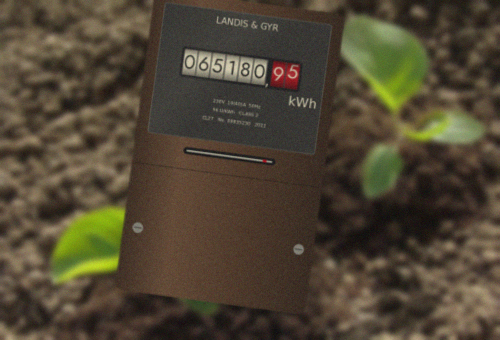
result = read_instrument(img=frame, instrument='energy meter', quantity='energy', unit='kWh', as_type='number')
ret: 65180.95 kWh
